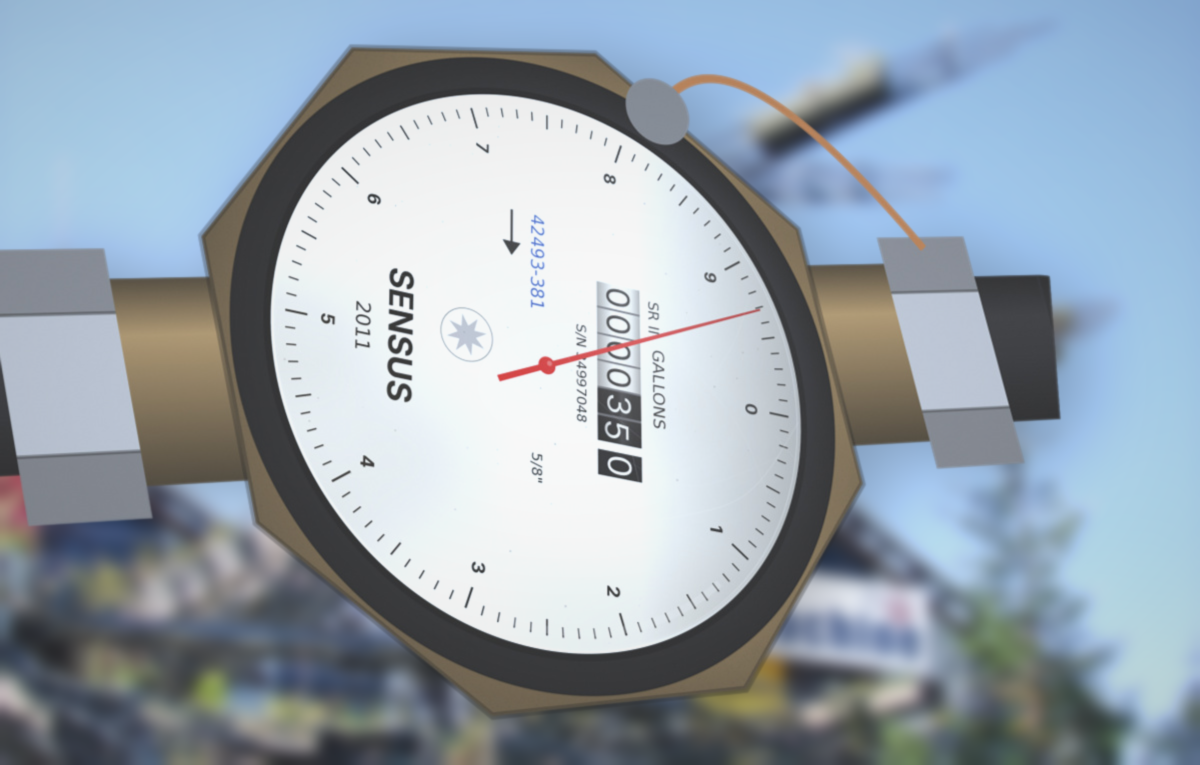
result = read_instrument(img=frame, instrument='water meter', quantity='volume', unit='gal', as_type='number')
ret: 349.3 gal
